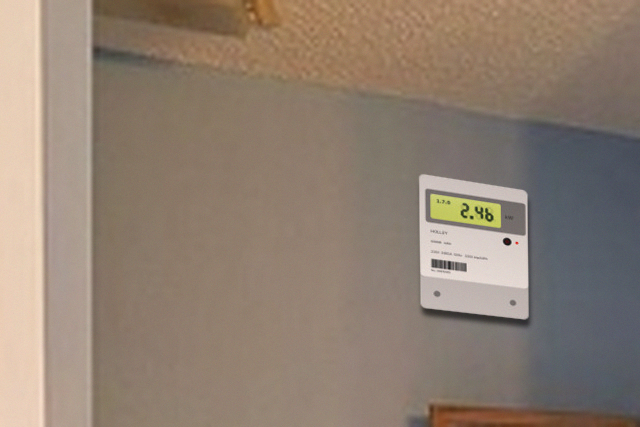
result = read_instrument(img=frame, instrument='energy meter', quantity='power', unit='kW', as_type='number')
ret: 2.46 kW
